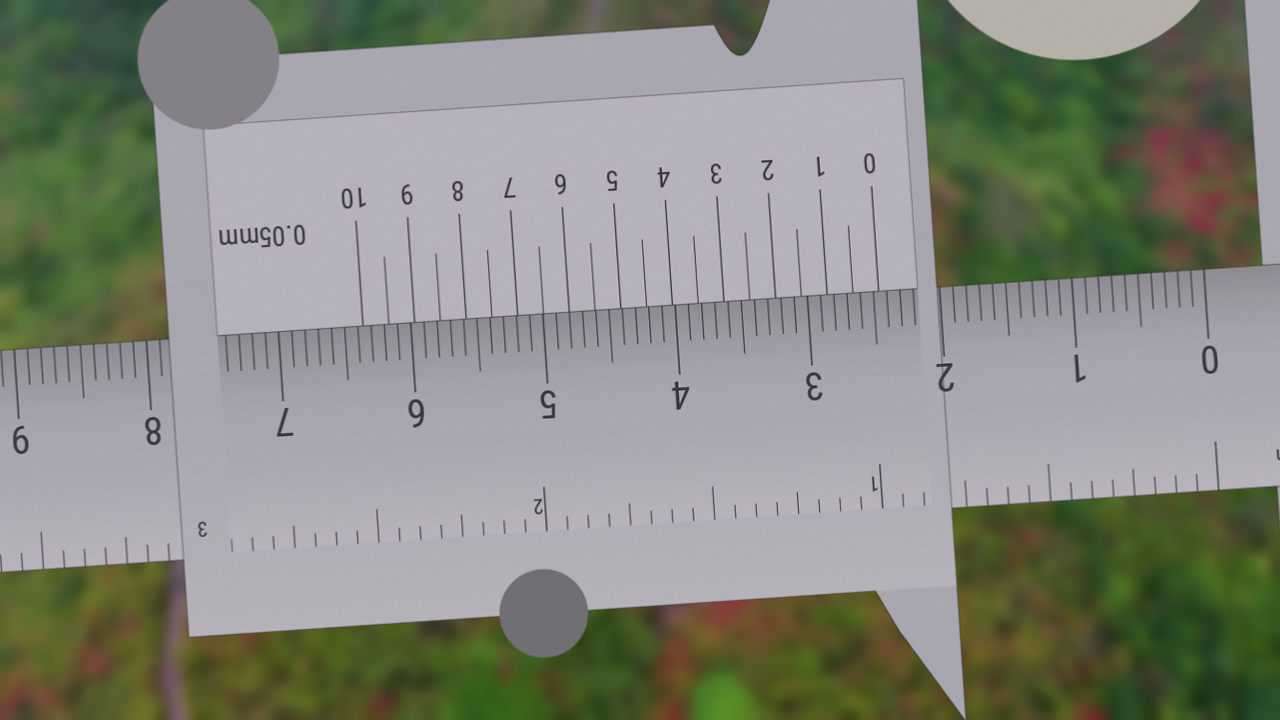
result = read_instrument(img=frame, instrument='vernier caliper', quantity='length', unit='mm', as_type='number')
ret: 24.6 mm
